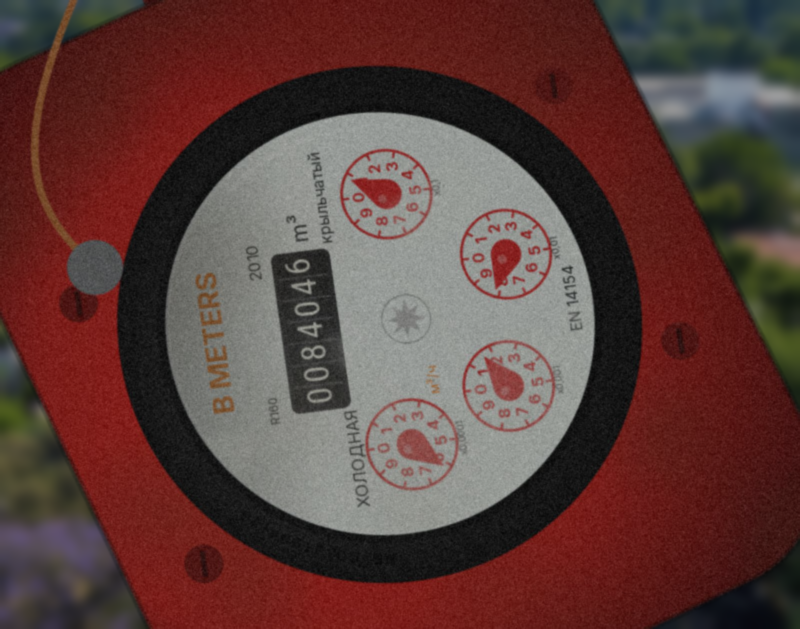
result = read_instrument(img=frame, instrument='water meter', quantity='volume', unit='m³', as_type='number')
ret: 84046.0816 m³
